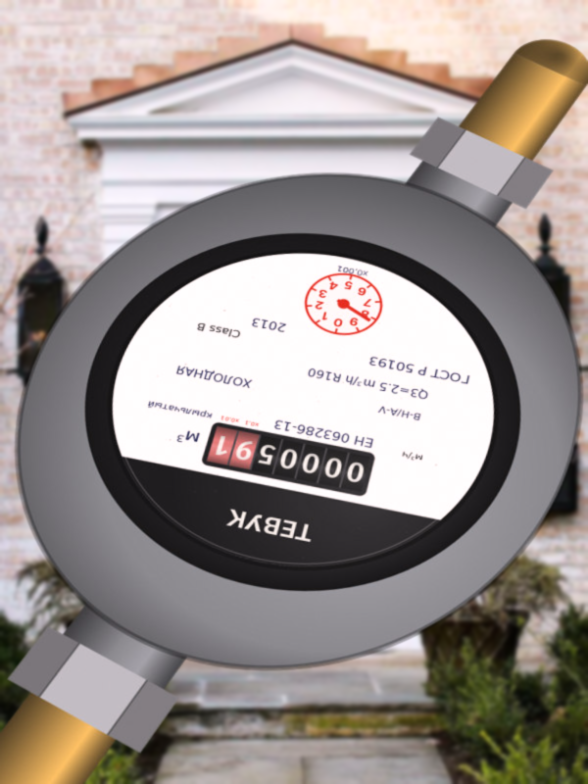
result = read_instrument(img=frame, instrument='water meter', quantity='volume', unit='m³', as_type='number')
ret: 5.918 m³
